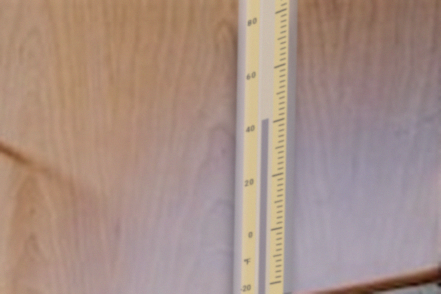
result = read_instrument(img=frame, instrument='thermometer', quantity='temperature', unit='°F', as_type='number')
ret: 42 °F
